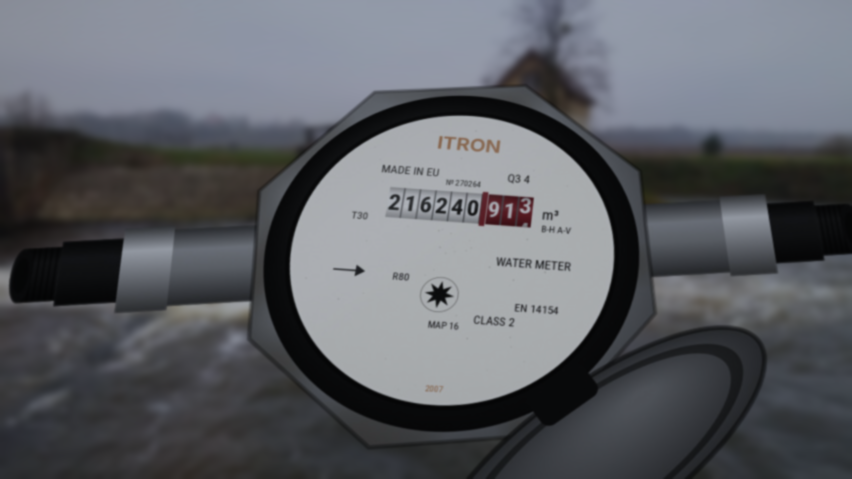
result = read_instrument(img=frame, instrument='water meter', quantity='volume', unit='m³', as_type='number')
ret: 216240.913 m³
